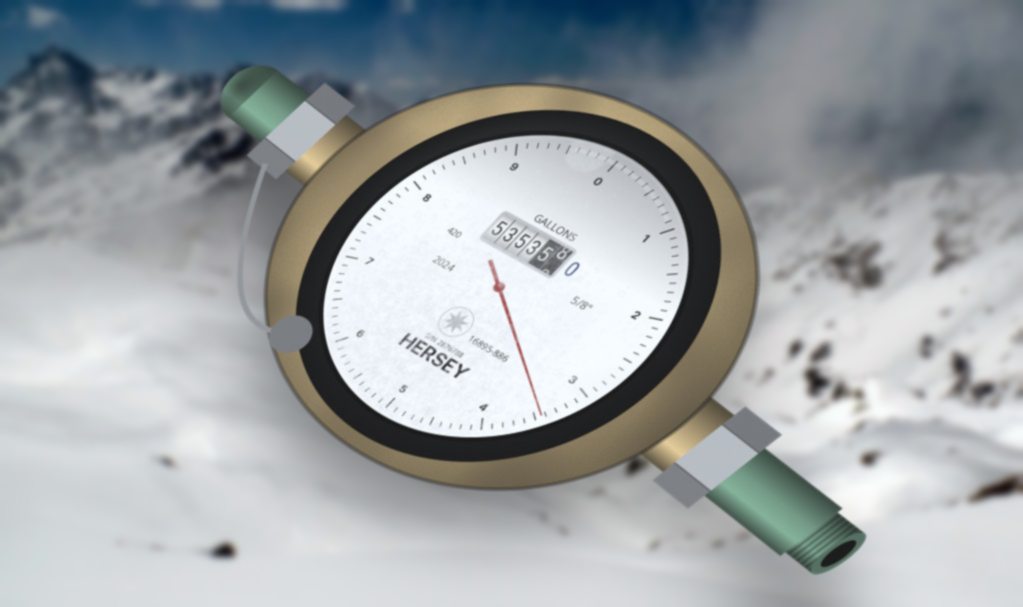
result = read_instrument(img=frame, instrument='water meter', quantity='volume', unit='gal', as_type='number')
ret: 5353583.4 gal
